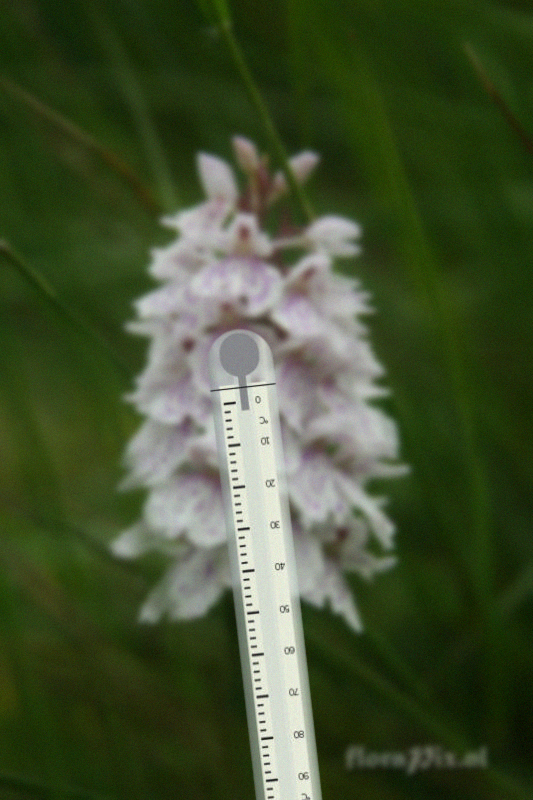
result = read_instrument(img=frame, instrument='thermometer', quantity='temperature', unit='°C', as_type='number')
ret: 2 °C
